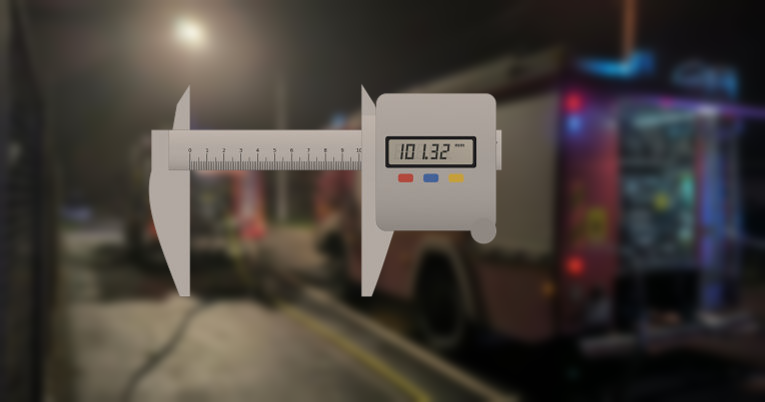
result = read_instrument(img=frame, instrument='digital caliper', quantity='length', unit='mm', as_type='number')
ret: 101.32 mm
